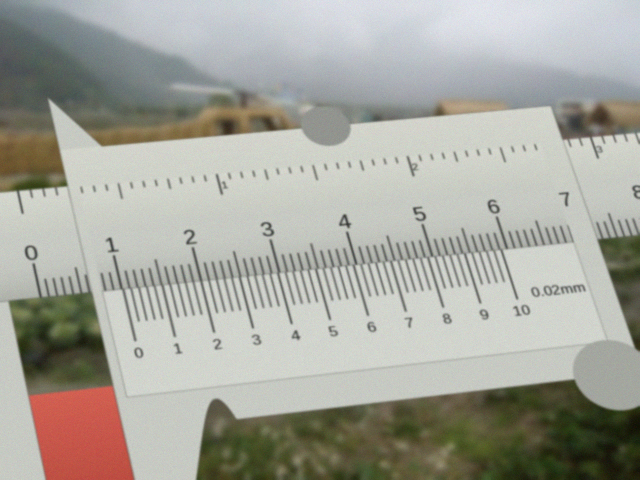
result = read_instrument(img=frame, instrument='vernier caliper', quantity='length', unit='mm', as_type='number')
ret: 10.2 mm
